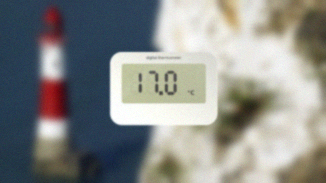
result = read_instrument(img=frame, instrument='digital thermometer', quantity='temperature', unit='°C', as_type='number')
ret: 17.0 °C
